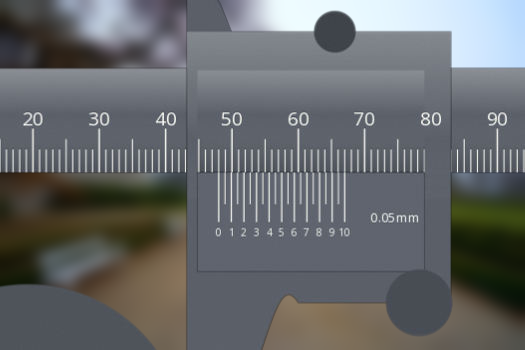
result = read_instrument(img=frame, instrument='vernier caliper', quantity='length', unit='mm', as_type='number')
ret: 48.0 mm
